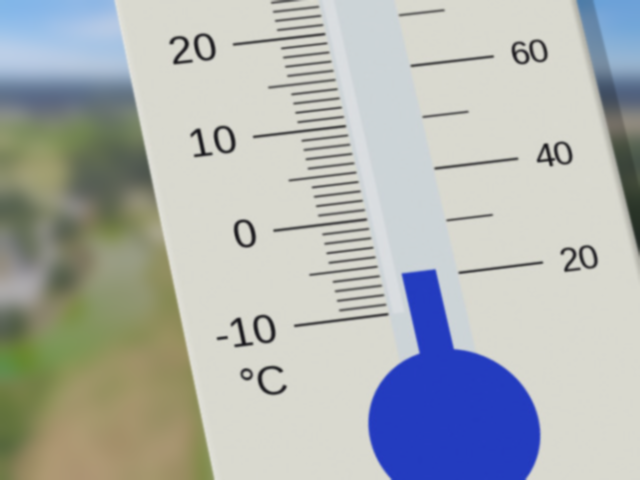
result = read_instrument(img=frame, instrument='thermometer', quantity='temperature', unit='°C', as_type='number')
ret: -6 °C
